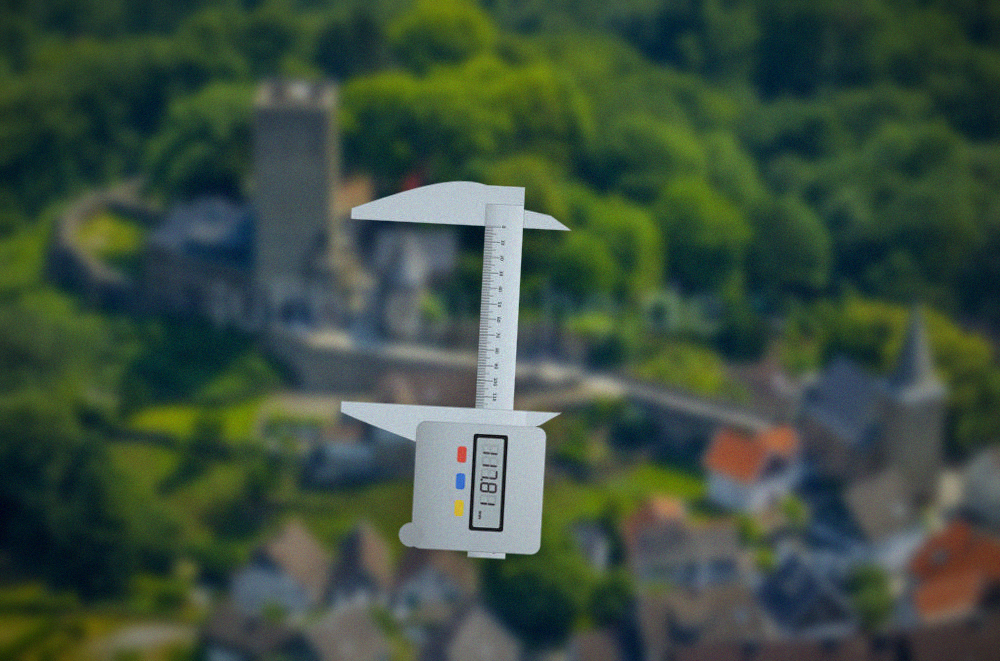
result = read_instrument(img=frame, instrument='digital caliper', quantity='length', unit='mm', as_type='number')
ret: 117.81 mm
